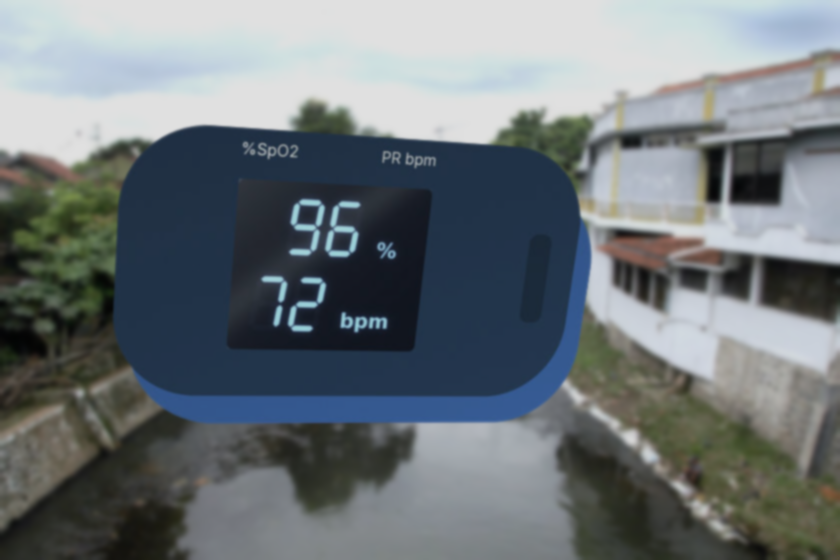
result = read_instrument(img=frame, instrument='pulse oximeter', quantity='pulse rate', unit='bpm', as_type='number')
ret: 72 bpm
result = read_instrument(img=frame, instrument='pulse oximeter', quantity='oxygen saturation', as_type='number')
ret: 96 %
